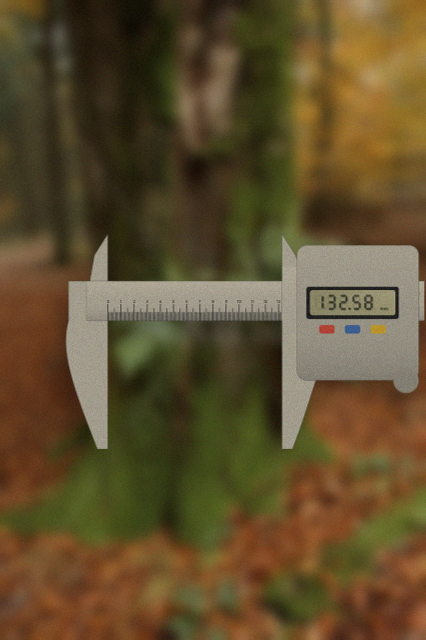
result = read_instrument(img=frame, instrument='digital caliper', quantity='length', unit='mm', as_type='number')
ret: 132.58 mm
